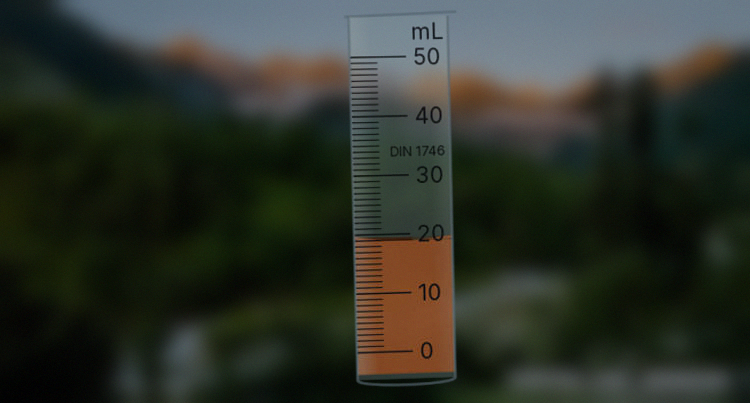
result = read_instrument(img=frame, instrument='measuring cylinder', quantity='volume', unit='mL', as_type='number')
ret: 19 mL
